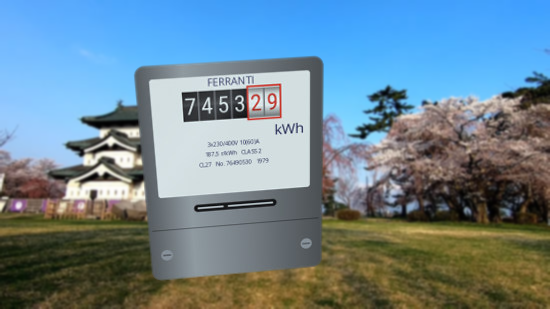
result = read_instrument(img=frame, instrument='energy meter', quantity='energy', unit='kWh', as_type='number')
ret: 7453.29 kWh
